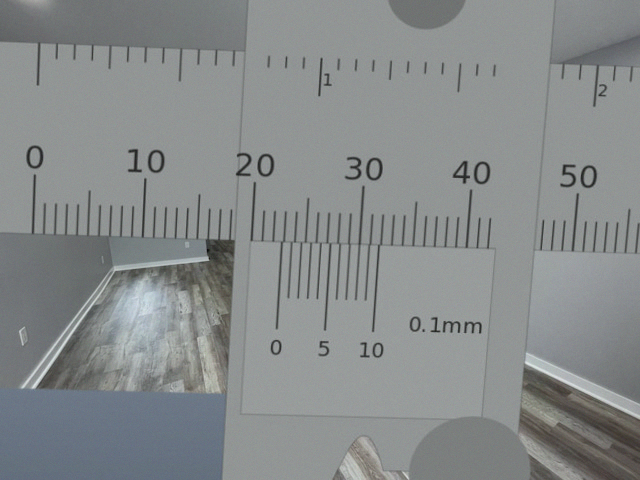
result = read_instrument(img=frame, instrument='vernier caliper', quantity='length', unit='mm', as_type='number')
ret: 22.8 mm
